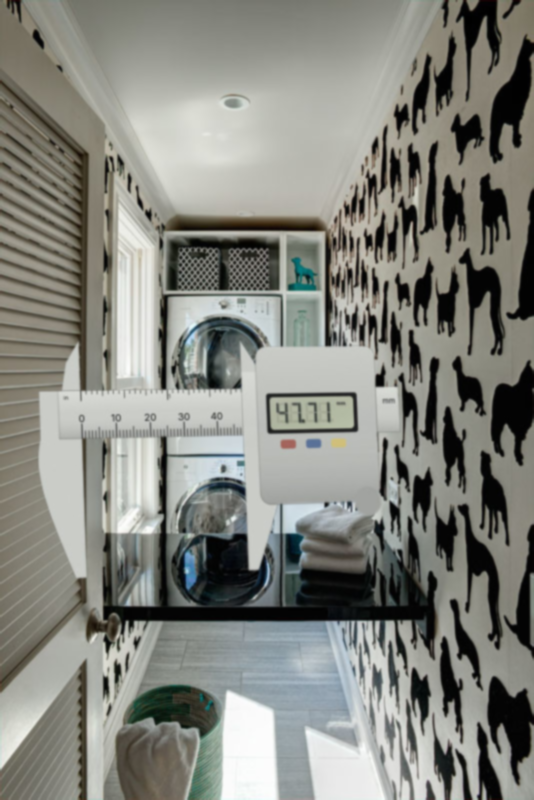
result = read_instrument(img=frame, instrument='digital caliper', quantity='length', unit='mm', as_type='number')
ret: 47.71 mm
